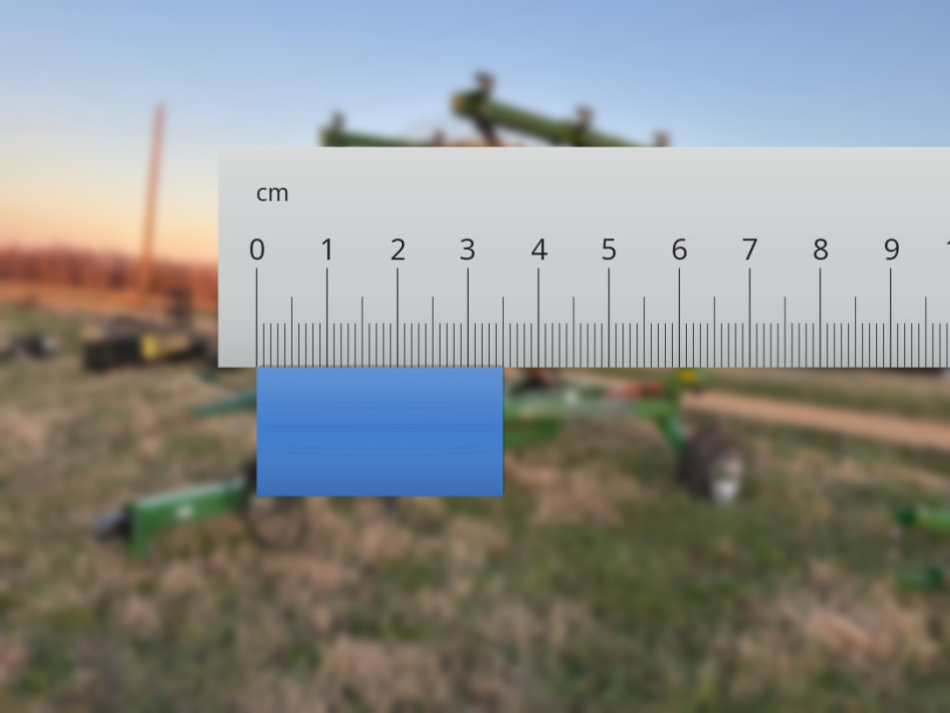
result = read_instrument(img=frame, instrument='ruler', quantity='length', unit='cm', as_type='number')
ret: 3.5 cm
